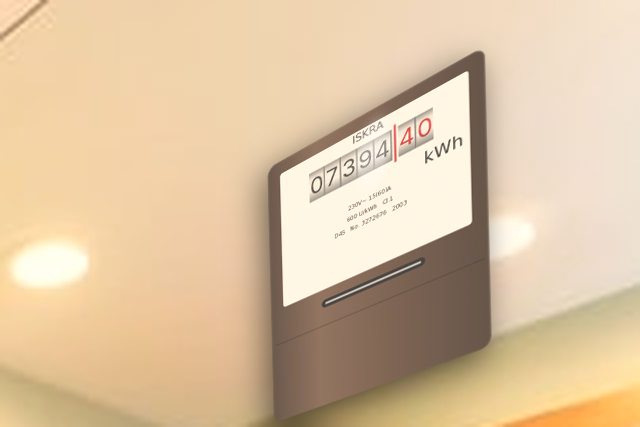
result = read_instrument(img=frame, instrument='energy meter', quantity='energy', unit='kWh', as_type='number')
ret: 7394.40 kWh
